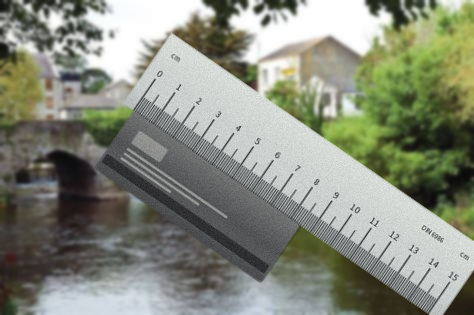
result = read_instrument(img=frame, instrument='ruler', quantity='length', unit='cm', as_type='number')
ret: 8.5 cm
